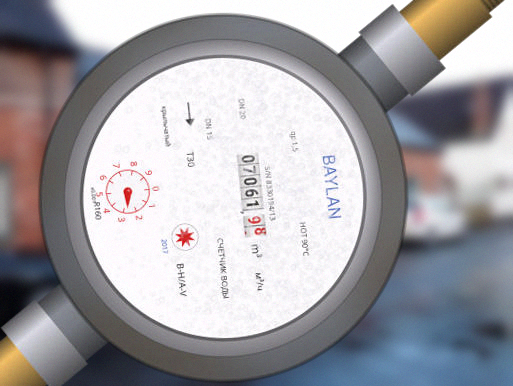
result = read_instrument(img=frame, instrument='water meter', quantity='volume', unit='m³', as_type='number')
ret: 7061.982 m³
